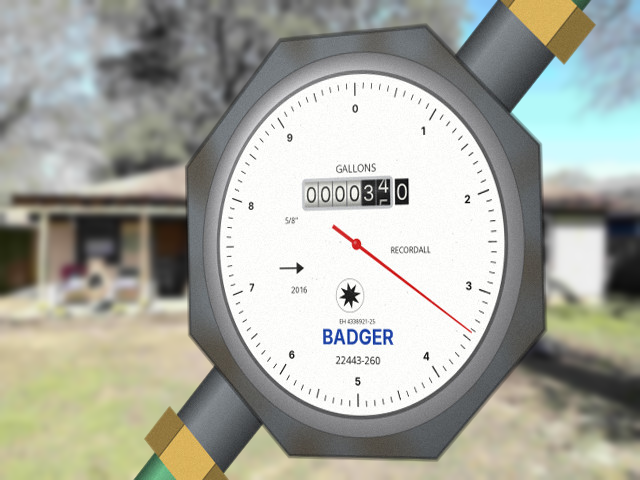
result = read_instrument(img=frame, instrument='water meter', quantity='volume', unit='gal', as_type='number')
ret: 343.4 gal
